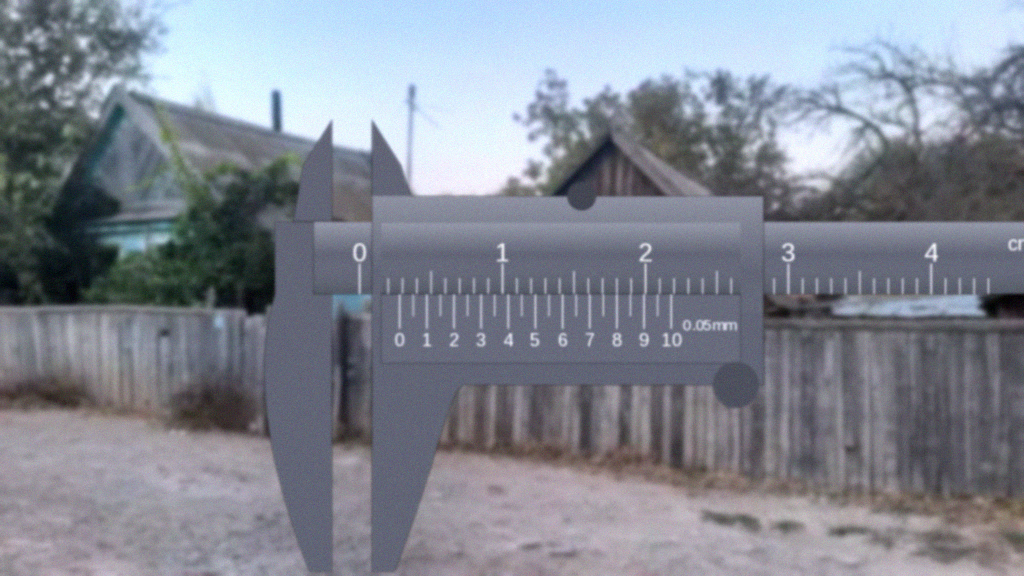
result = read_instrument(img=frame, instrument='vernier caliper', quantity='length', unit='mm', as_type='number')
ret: 2.8 mm
